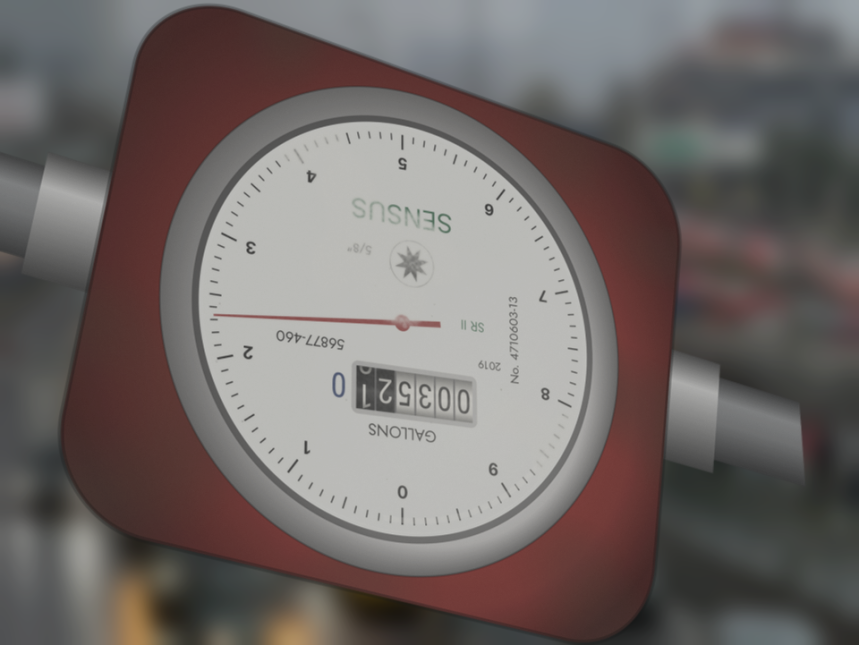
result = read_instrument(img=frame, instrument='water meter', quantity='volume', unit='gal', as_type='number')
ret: 35212.3 gal
